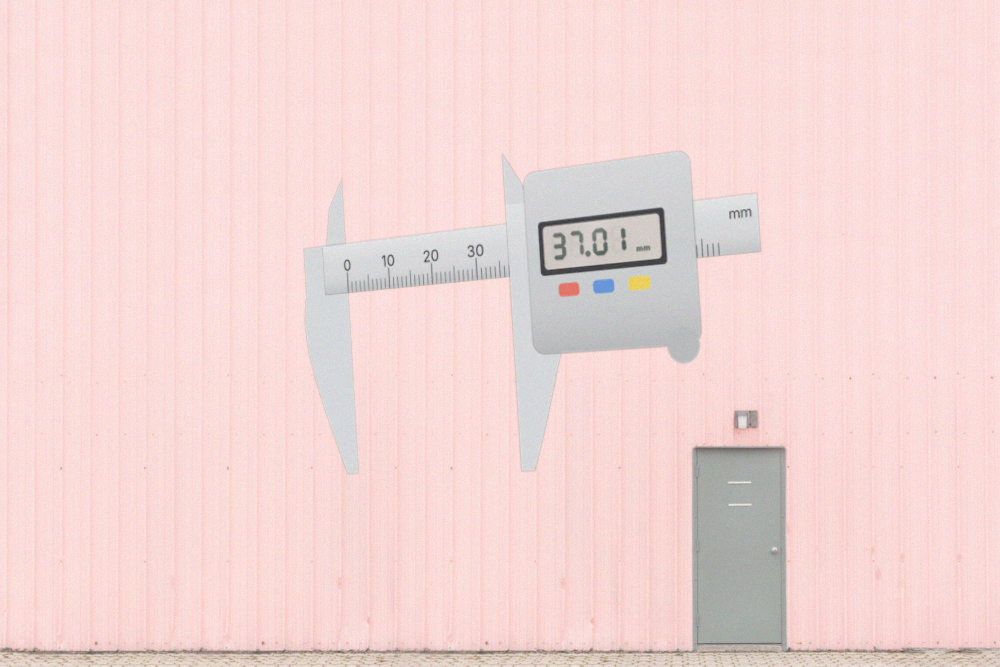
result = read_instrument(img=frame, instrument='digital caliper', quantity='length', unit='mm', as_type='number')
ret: 37.01 mm
